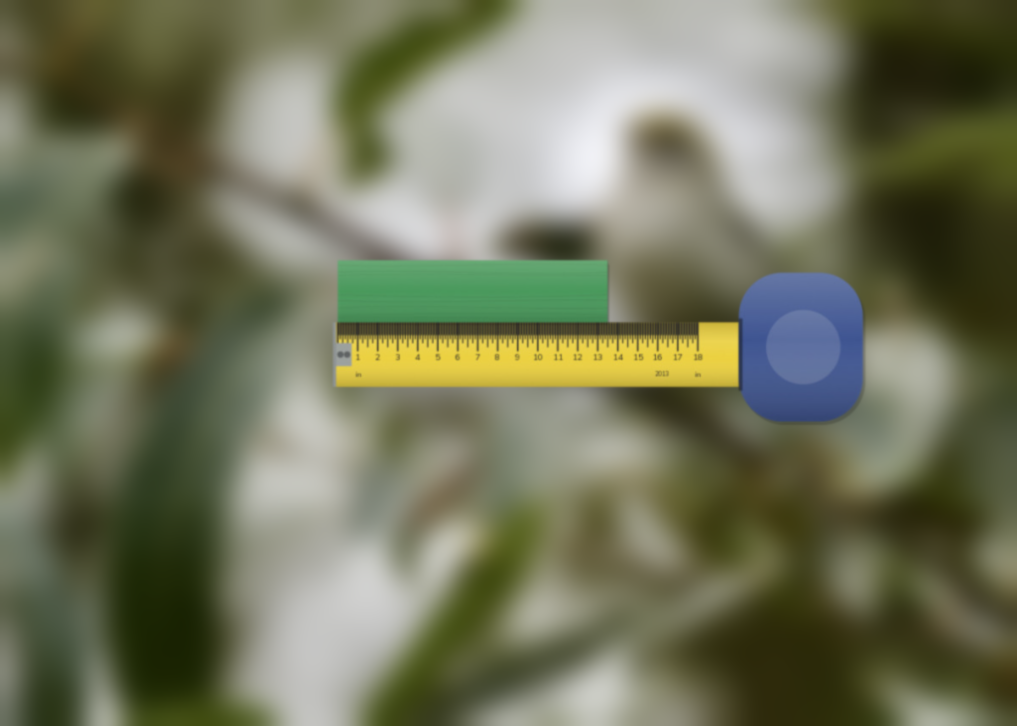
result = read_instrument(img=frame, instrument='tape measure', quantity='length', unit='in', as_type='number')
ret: 13.5 in
